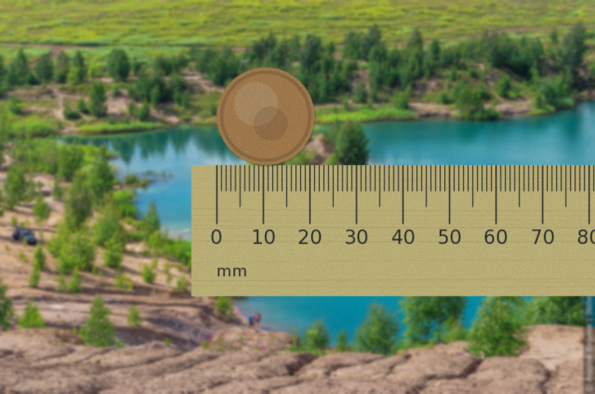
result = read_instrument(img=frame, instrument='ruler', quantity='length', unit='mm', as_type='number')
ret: 21 mm
